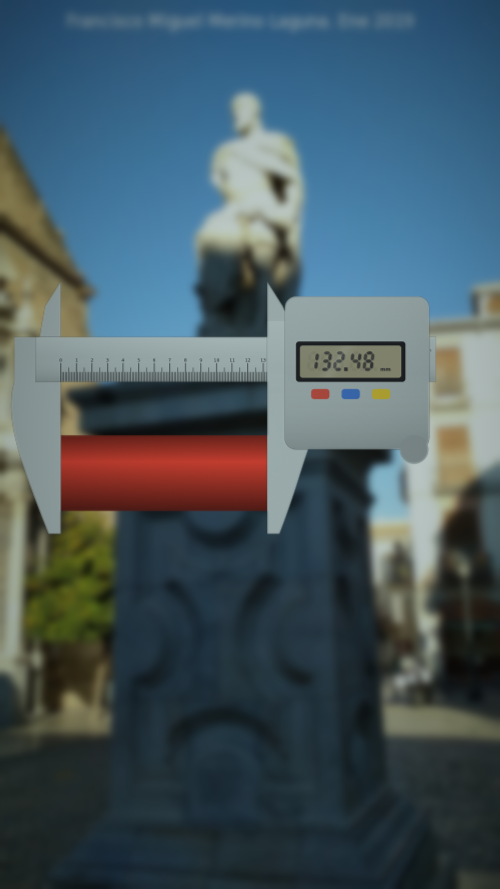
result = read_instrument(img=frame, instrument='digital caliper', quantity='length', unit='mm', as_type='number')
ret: 132.48 mm
